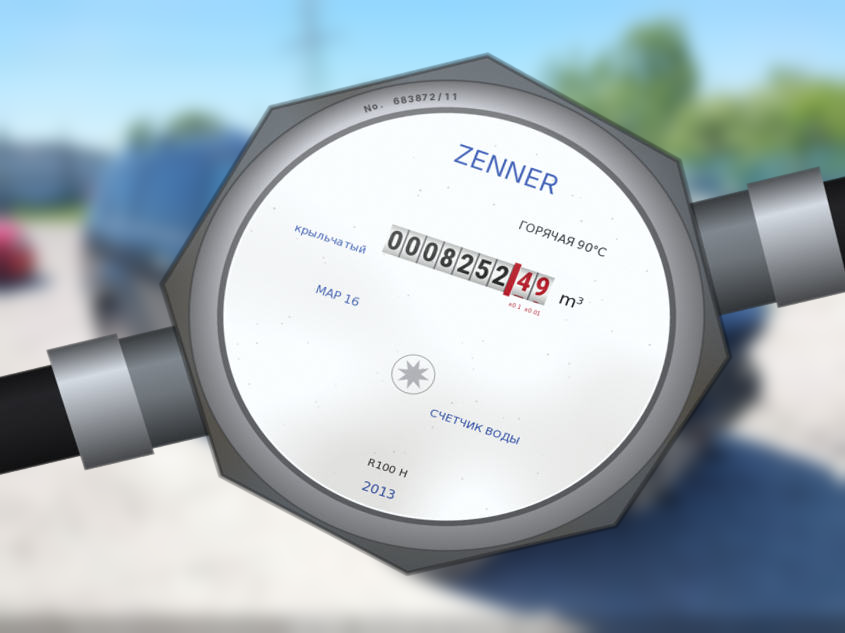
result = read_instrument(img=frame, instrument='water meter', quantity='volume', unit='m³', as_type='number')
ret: 8252.49 m³
